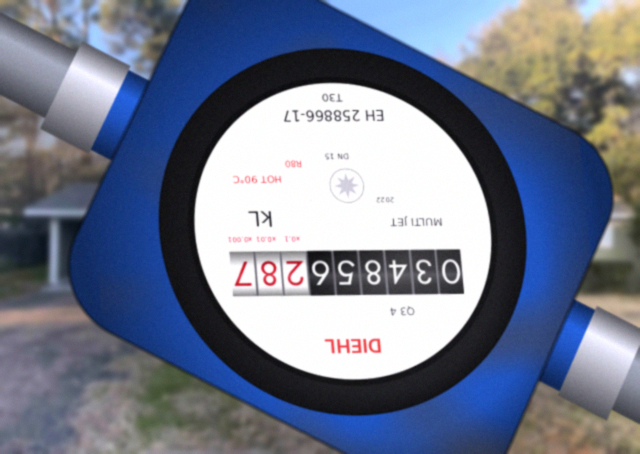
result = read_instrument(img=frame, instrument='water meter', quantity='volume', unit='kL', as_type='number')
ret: 34856.287 kL
